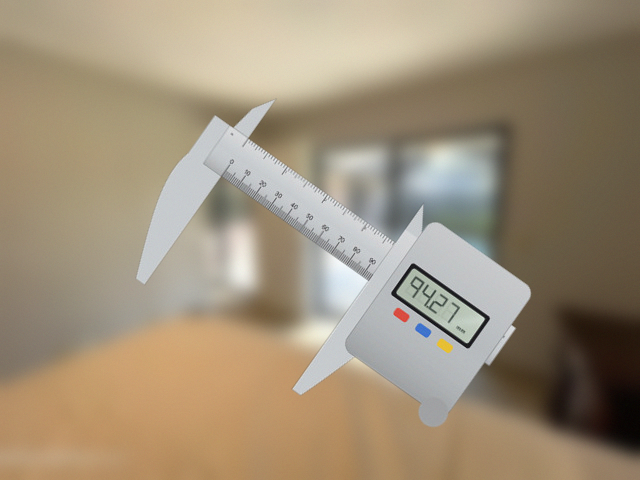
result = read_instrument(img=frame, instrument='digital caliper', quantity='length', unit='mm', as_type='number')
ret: 94.27 mm
